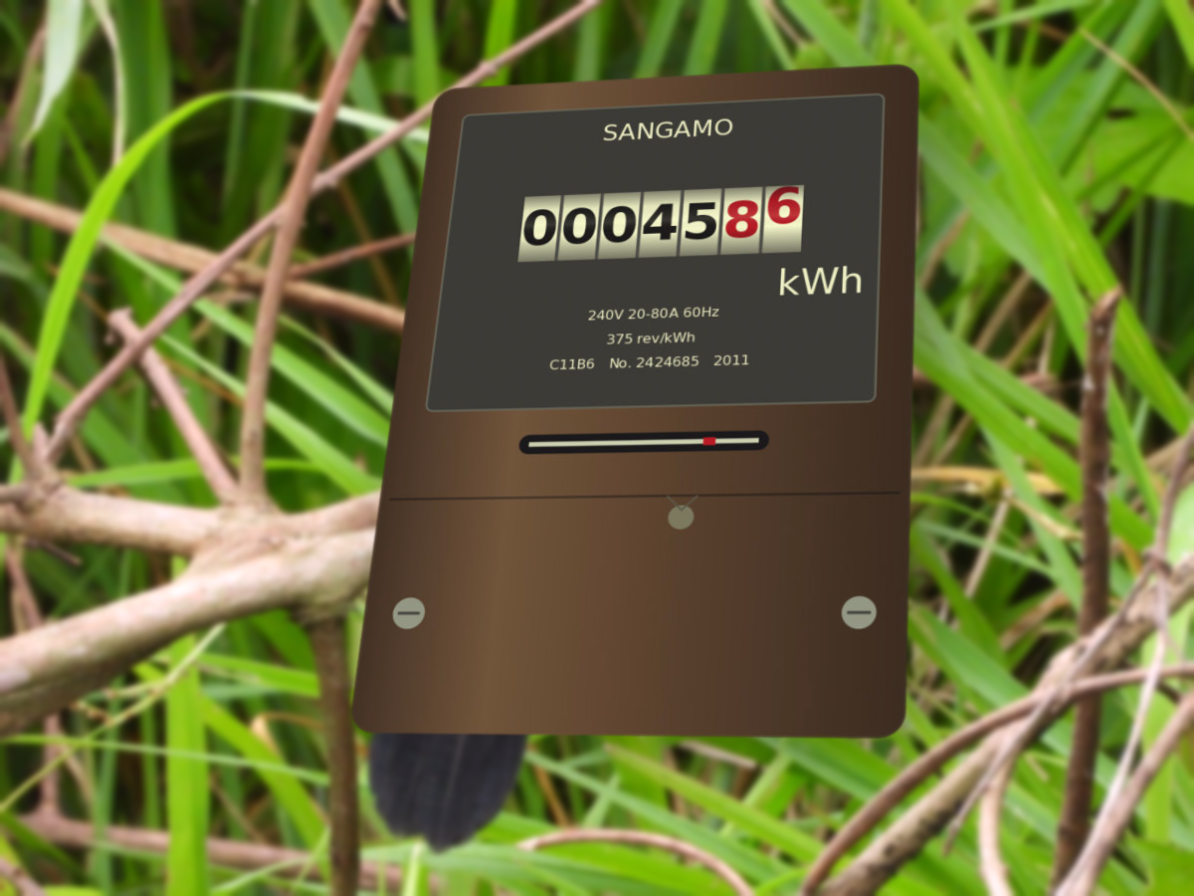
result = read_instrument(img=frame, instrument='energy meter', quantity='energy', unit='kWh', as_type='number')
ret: 45.86 kWh
